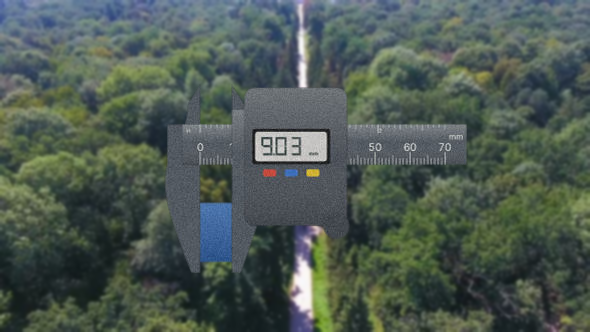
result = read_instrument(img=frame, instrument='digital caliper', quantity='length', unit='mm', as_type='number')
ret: 9.03 mm
